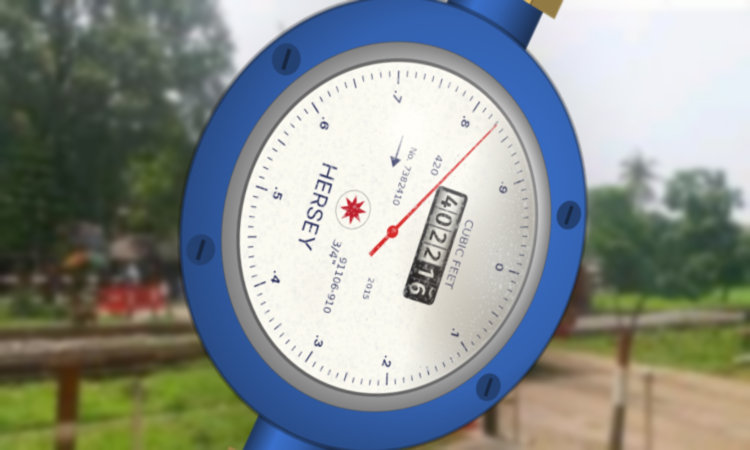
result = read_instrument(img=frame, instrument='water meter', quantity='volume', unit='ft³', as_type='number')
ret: 402215.83 ft³
